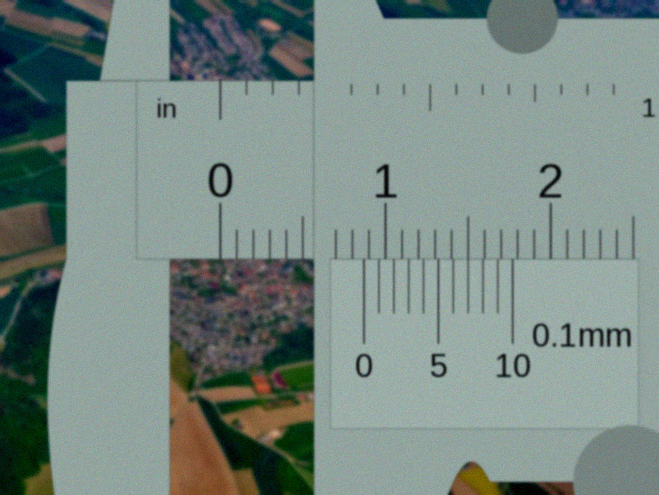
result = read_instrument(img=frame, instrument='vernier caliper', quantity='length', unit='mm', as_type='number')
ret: 8.7 mm
